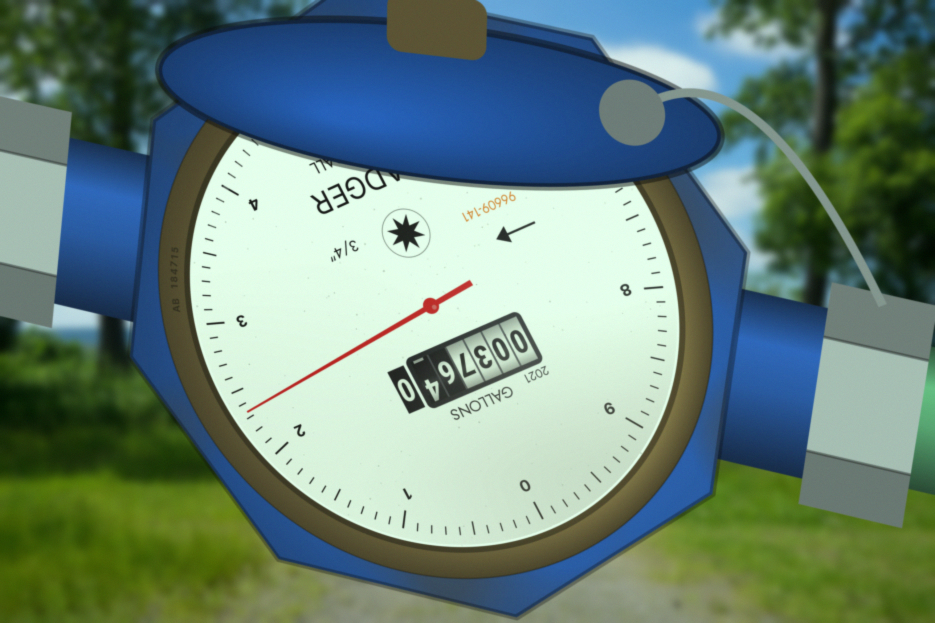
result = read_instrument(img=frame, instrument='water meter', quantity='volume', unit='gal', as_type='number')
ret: 37642.3 gal
